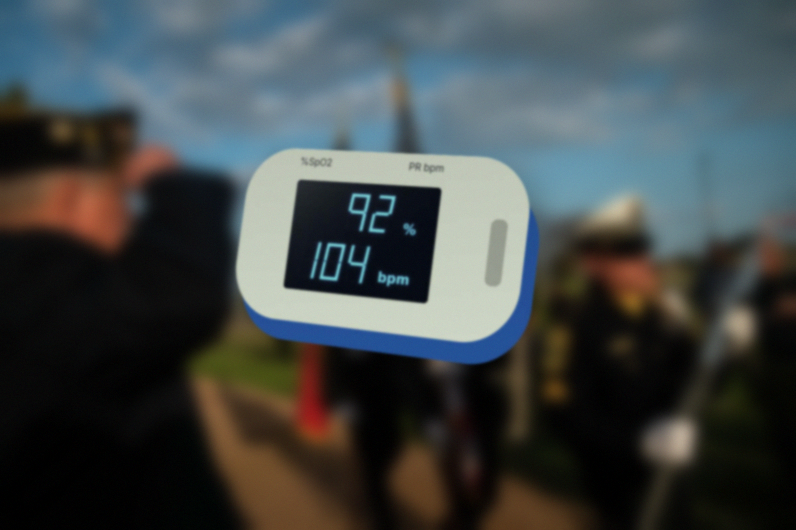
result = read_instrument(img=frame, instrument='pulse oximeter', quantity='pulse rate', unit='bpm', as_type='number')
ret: 104 bpm
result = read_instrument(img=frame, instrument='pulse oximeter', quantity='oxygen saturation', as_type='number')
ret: 92 %
